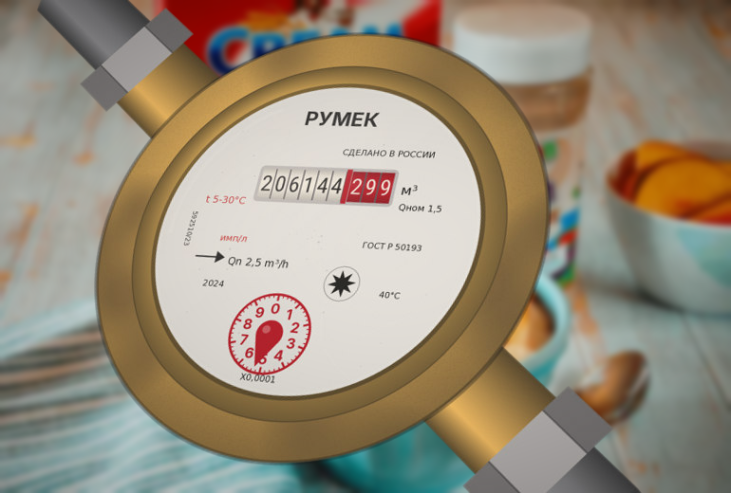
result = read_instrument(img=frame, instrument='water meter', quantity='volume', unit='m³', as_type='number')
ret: 206144.2995 m³
